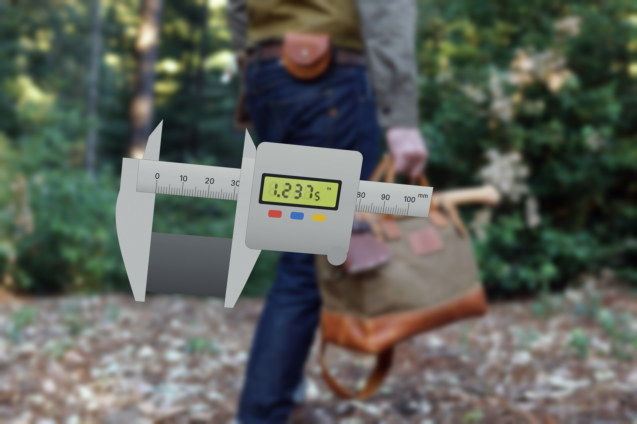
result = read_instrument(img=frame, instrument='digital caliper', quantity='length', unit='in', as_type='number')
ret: 1.2375 in
